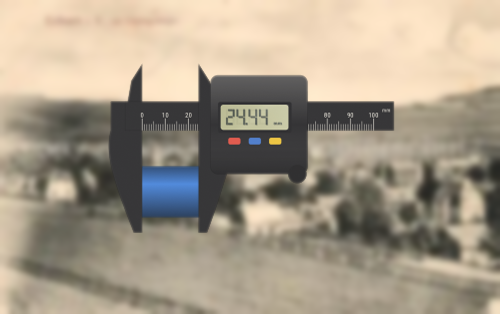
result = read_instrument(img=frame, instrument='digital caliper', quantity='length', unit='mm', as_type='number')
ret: 24.44 mm
